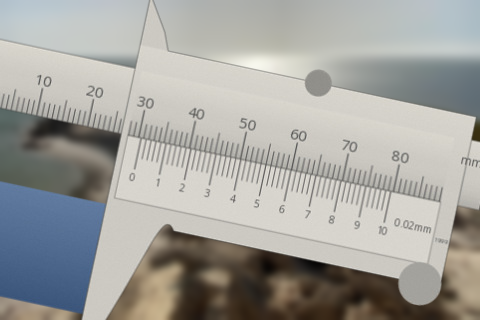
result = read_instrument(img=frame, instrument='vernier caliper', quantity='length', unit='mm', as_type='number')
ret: 30.5 mm
